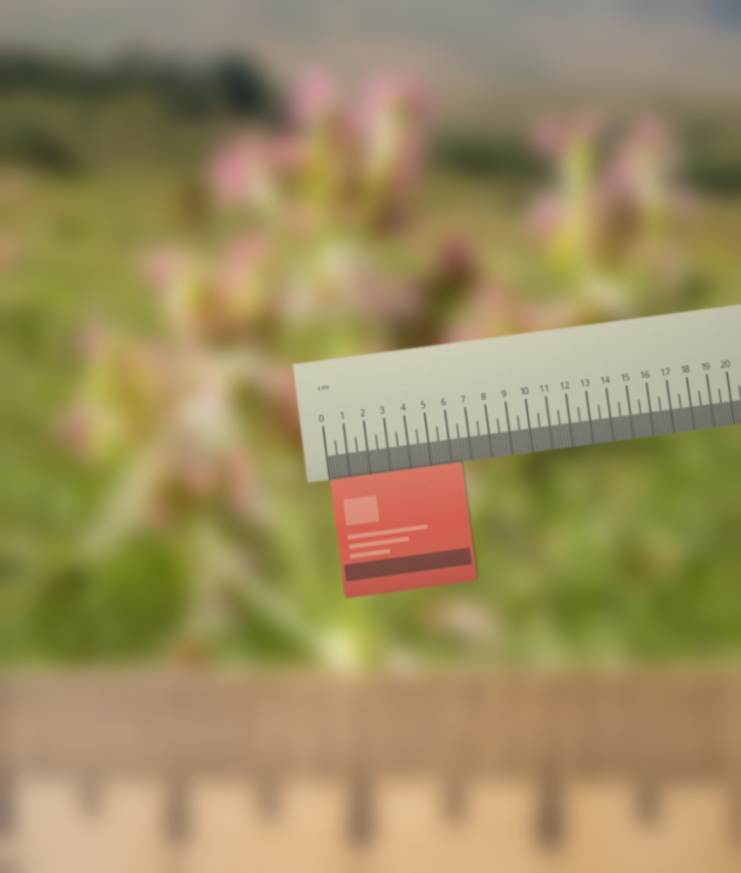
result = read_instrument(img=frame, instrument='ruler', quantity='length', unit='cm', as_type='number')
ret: 6.5 cm
